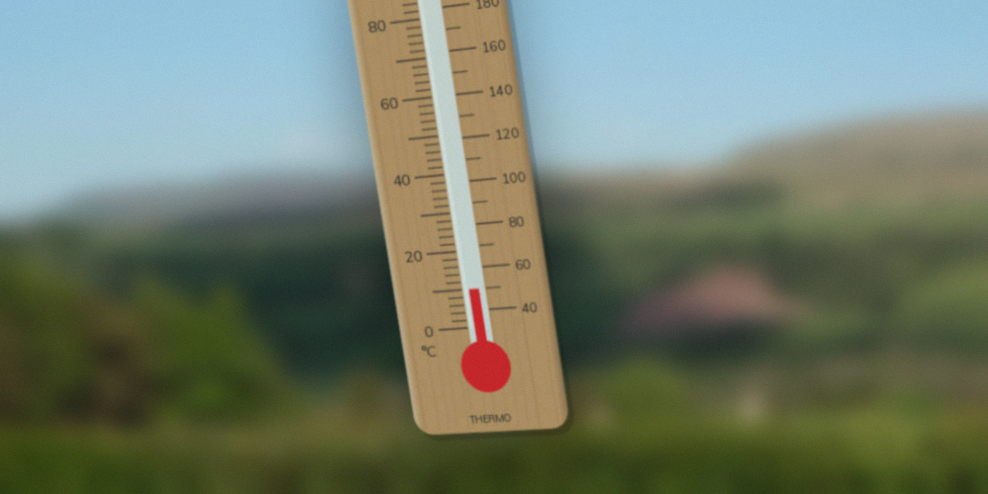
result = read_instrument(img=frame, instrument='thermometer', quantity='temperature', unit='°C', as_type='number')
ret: 10 °C
